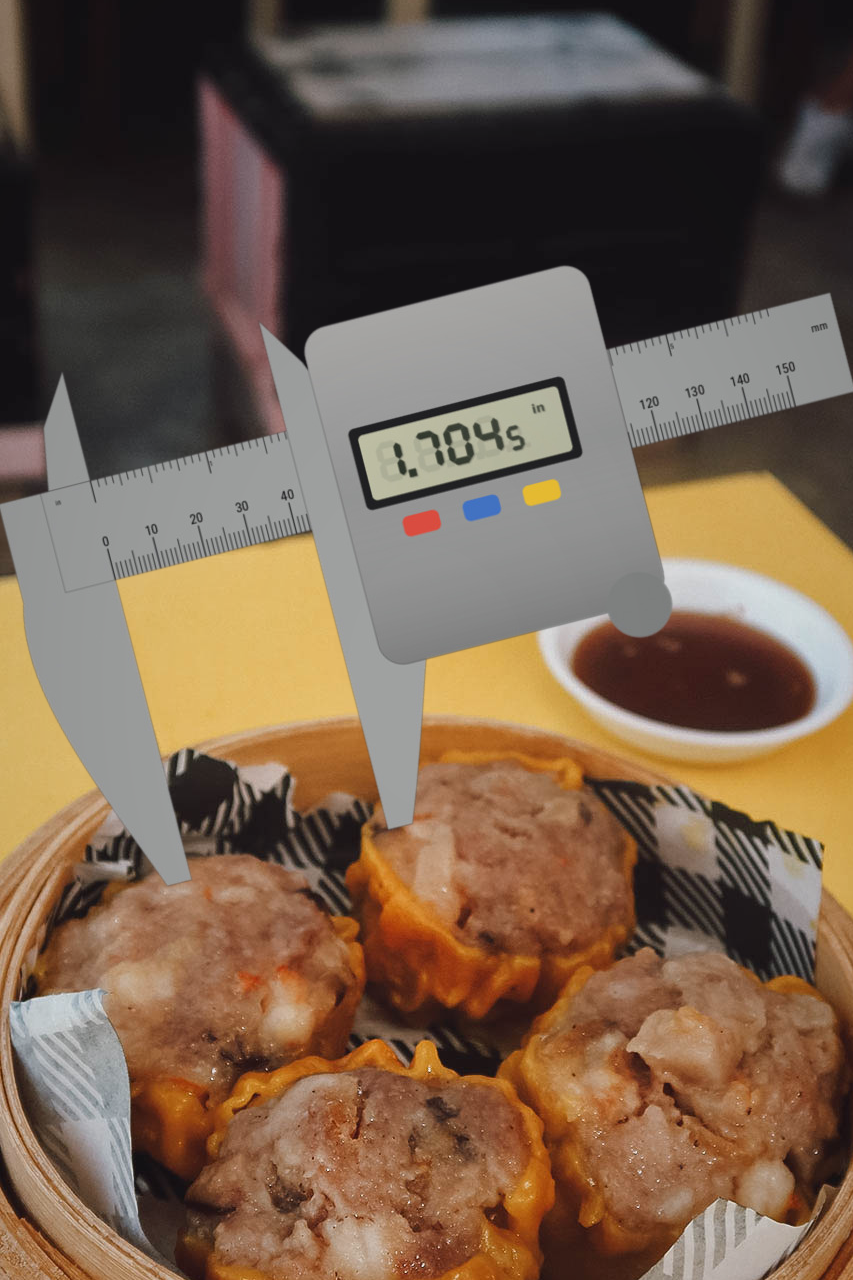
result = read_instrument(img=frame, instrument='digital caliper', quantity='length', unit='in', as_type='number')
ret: 1.7045 in
